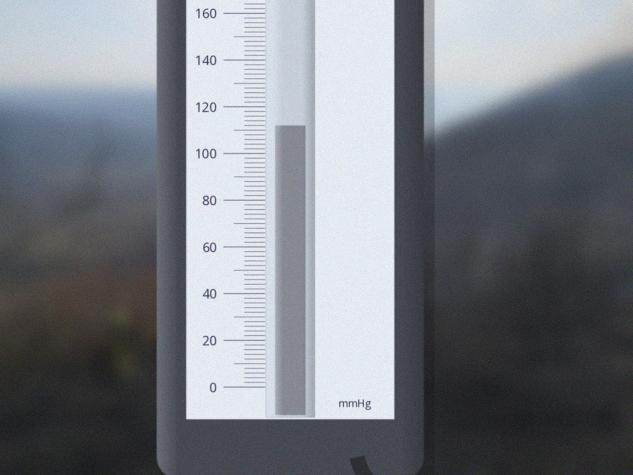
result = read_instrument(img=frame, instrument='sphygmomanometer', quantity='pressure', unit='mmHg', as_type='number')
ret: 112 mmHg
